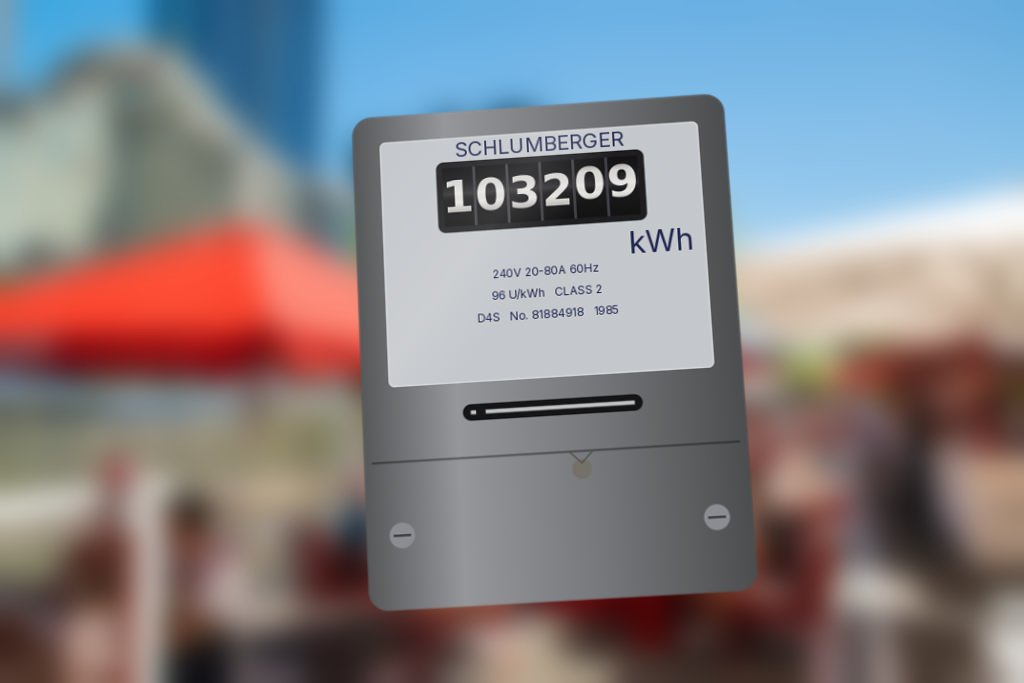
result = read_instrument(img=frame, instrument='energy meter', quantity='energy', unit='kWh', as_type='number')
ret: 103209 kWh
